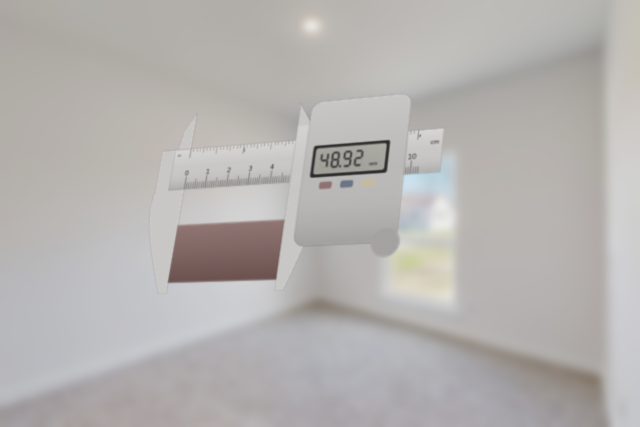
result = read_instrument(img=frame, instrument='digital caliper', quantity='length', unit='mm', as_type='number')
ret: 48.92 mm
